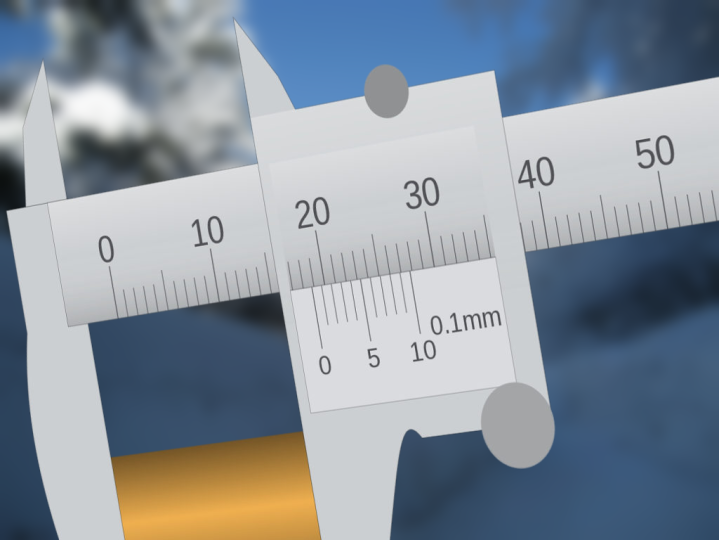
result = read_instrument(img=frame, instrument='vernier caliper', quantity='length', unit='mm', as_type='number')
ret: 18.8 mm
